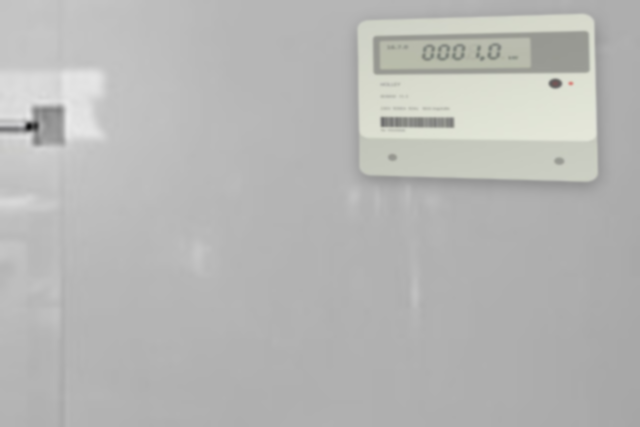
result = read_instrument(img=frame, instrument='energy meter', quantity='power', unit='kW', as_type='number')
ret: 1.0 kW
